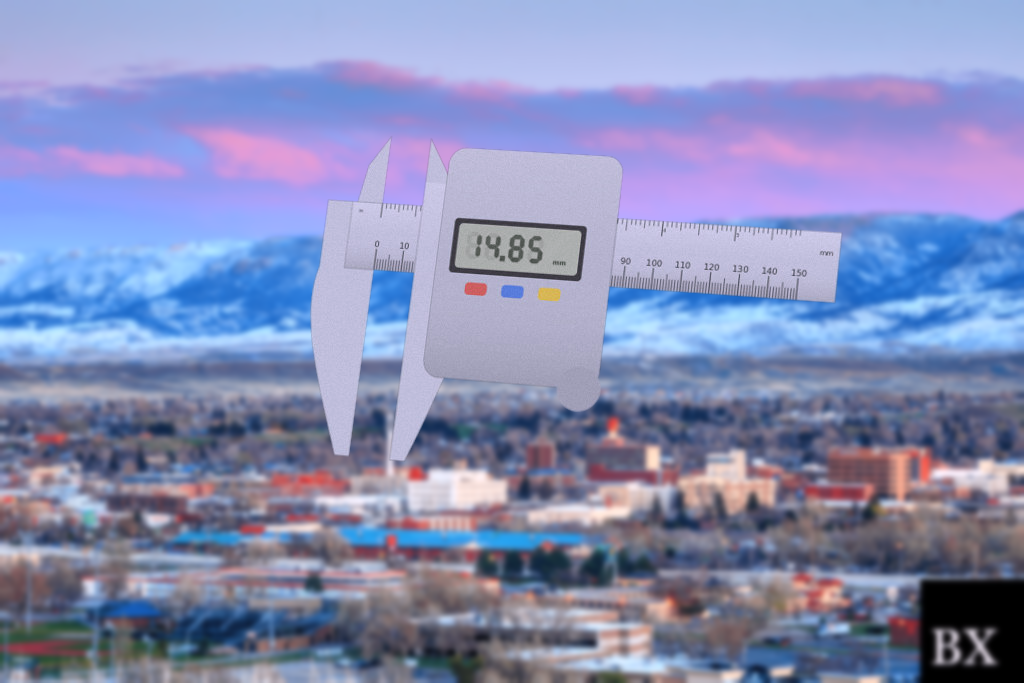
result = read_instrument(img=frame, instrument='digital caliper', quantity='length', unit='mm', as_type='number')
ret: 14.85 mm
